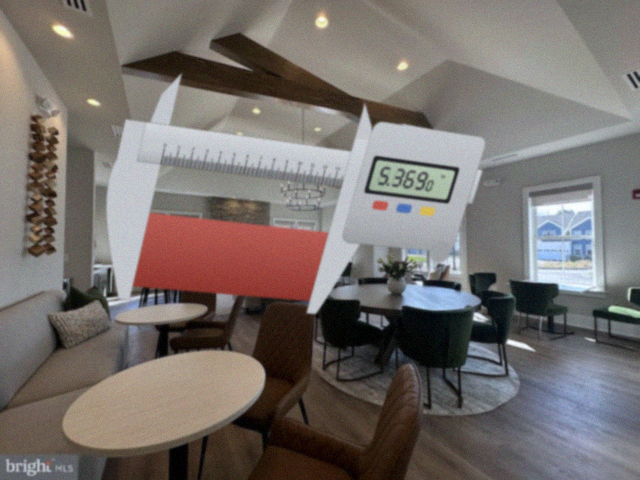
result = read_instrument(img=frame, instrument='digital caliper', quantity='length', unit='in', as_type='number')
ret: 5.3690 in
